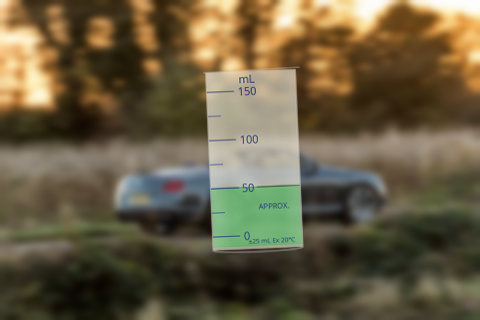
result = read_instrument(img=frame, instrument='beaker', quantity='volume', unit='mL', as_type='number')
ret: 50 mL
